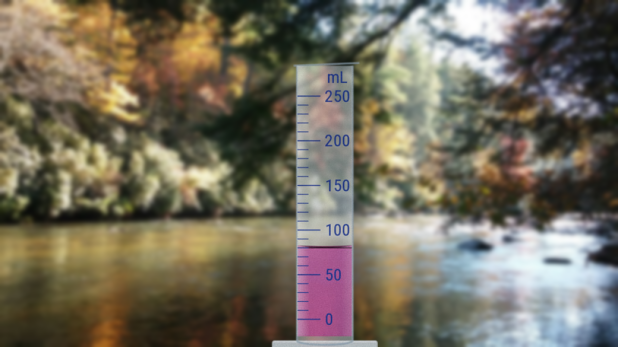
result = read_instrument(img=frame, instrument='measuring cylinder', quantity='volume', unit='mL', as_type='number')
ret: 80 mL
